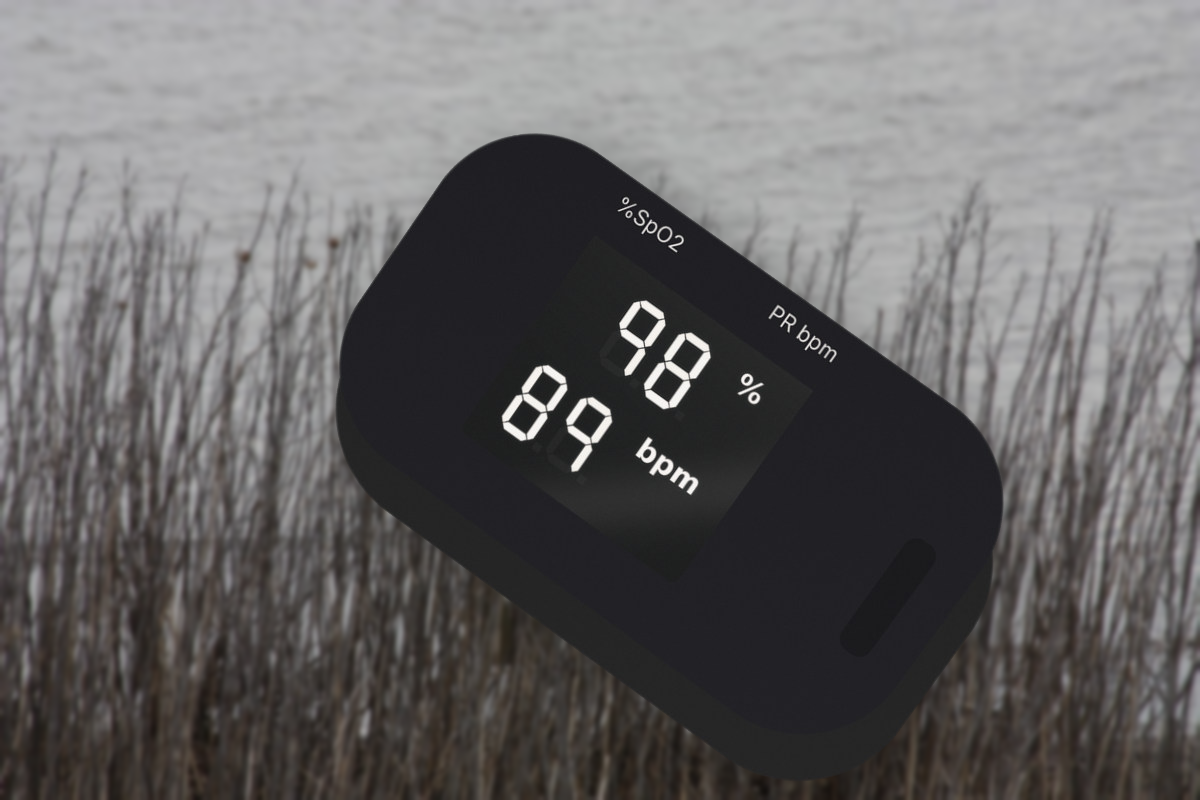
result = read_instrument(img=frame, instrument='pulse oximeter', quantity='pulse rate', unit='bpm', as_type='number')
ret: 89 bpm
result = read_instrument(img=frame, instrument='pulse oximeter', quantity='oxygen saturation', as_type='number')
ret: 98 %
